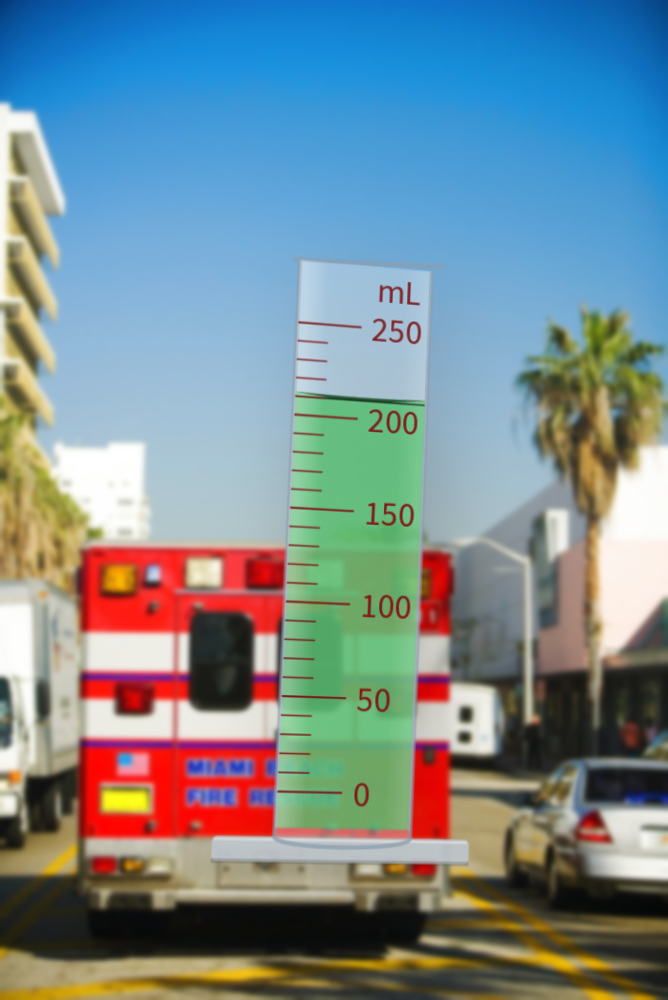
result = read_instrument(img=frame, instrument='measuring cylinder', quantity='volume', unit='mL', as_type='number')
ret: 210 mL
